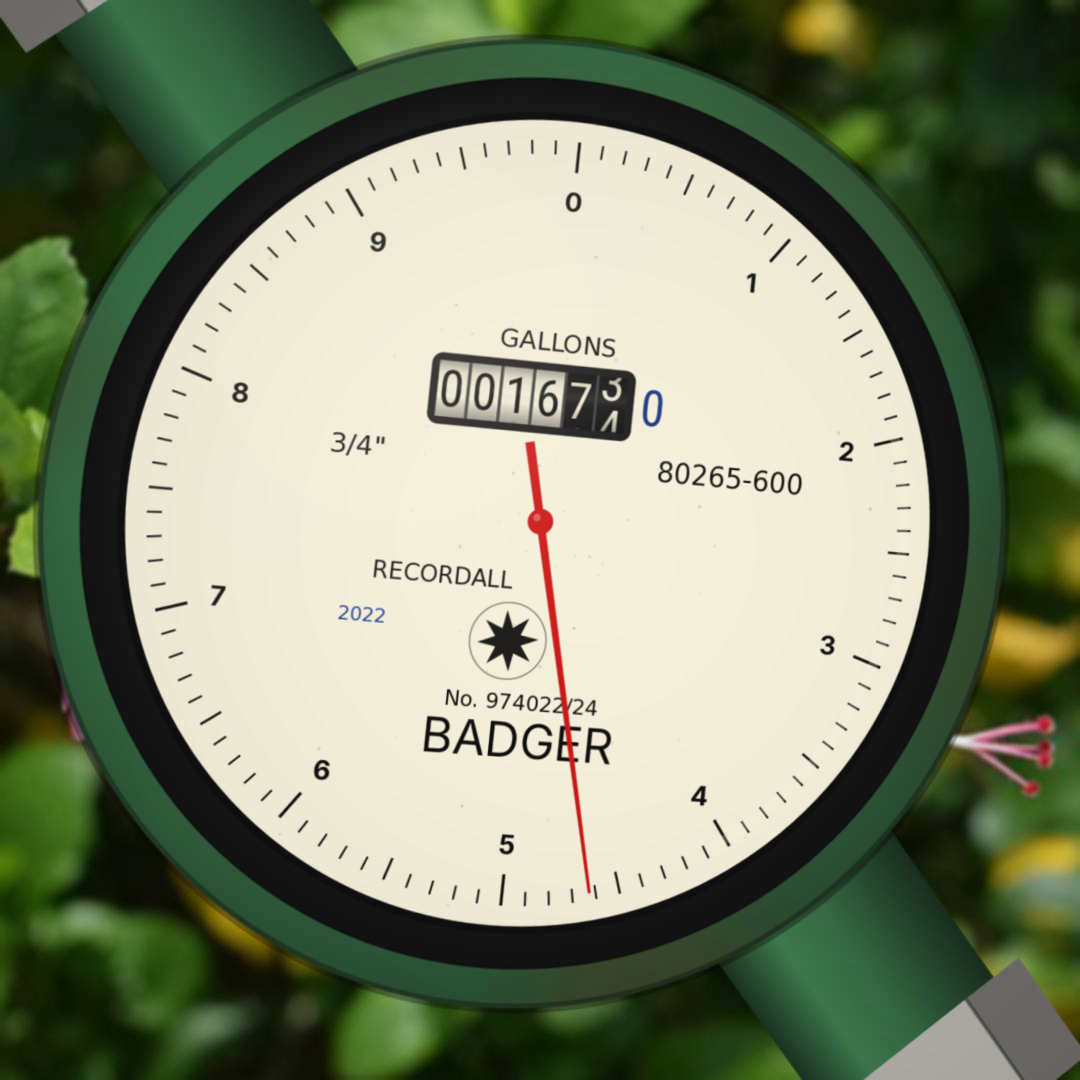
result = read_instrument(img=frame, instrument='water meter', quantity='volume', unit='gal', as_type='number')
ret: 16734.6 gal
